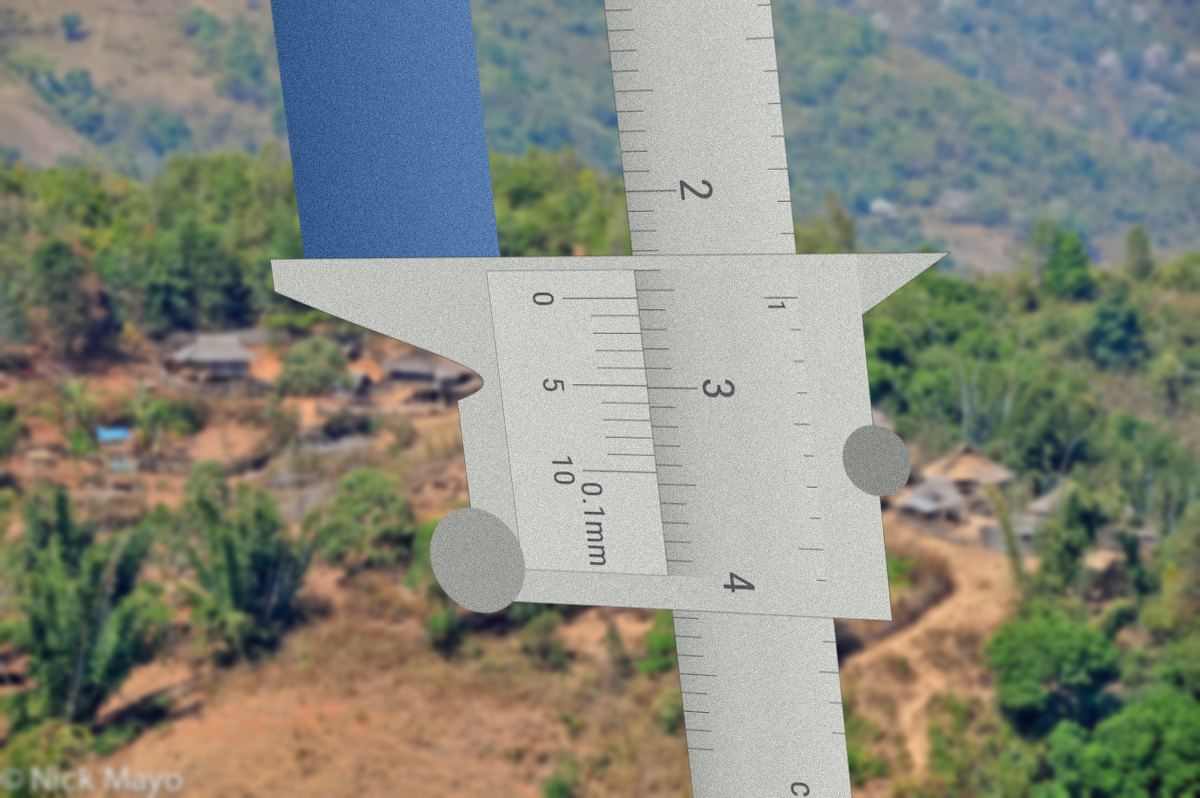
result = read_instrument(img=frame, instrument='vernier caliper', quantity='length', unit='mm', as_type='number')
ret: 25.4 mm
